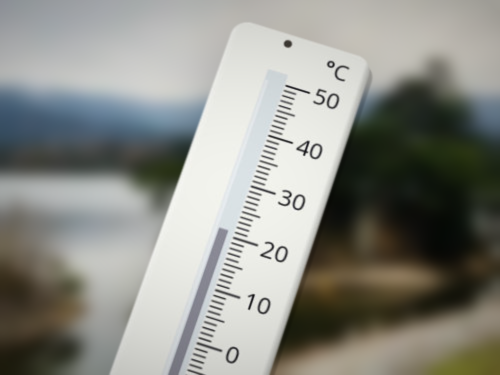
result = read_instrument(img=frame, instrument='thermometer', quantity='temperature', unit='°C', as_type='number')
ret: 21 °C
